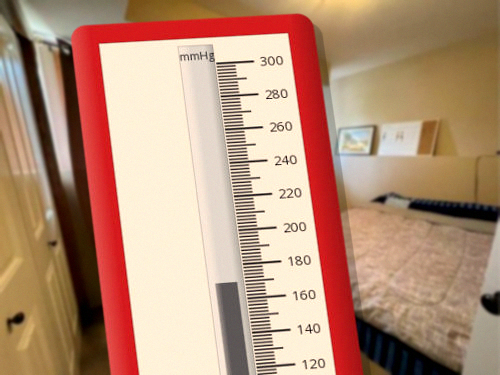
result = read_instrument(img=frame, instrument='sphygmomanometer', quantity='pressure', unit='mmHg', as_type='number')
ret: 170 mmHg
